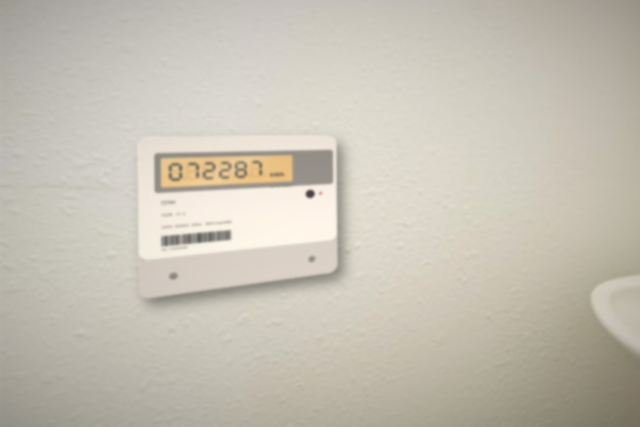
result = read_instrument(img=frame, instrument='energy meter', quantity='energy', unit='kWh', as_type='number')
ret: 72287 kWh
